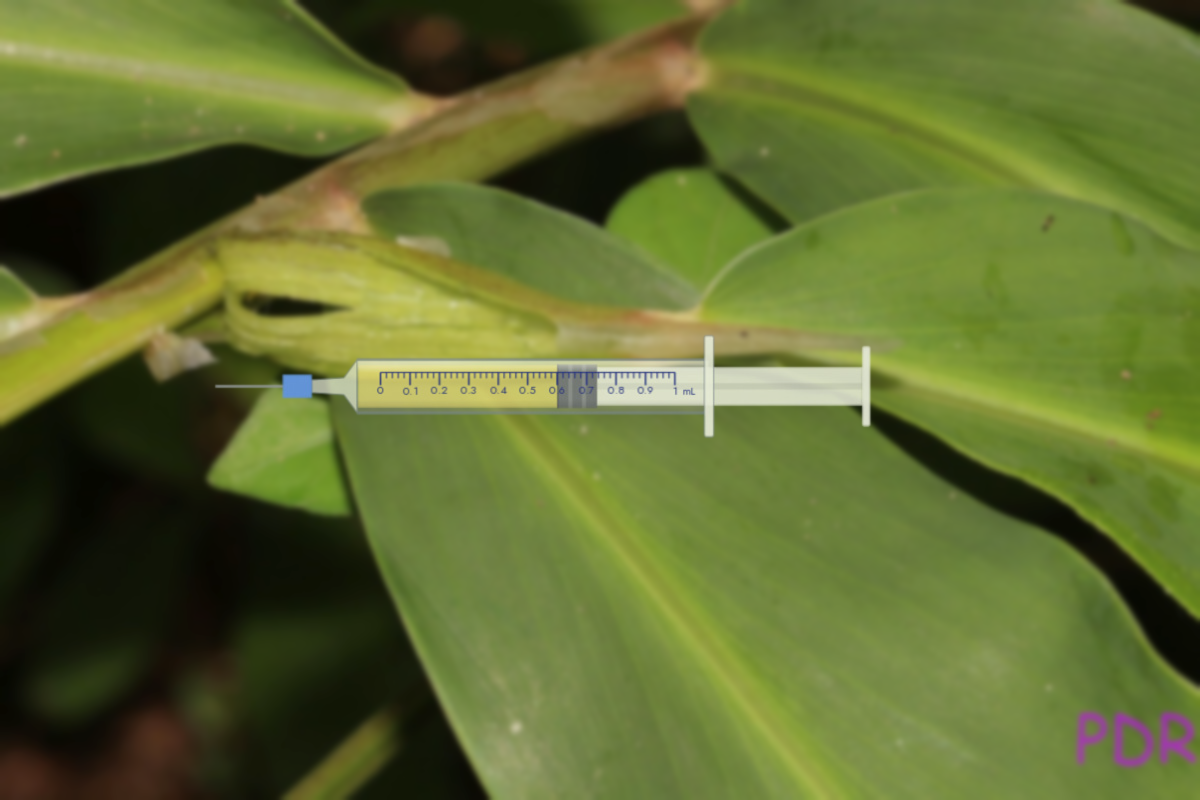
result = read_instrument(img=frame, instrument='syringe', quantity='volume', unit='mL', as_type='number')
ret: 0.6 mL
